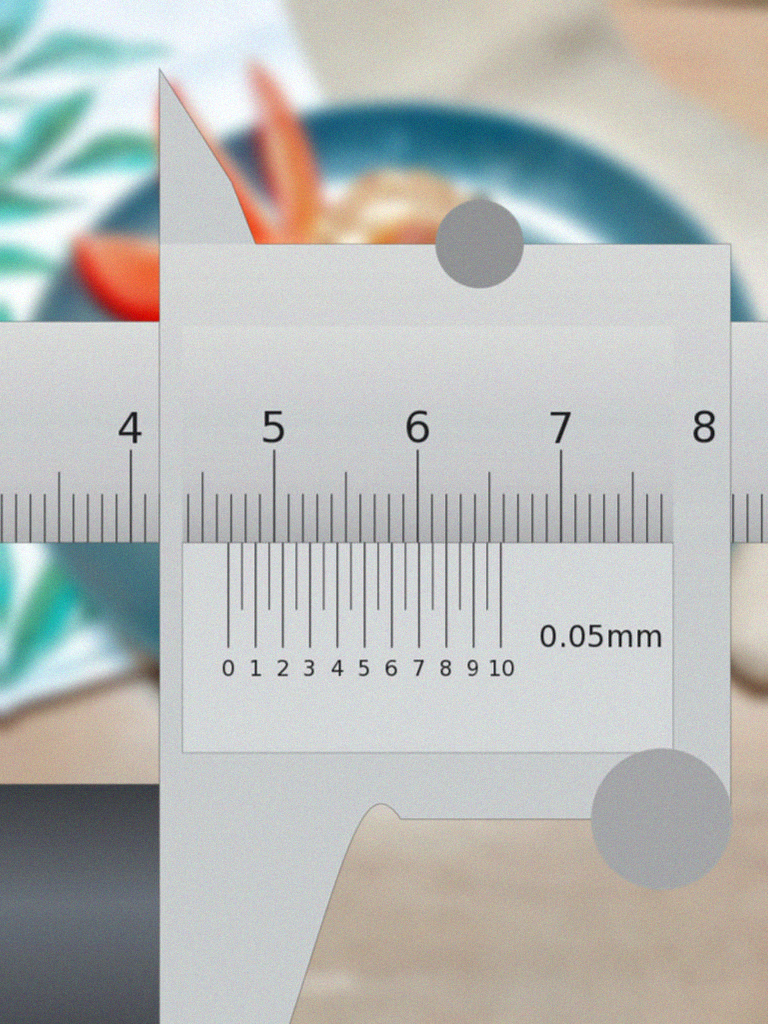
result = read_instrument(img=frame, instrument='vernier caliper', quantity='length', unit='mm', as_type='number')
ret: 46.8 mm
